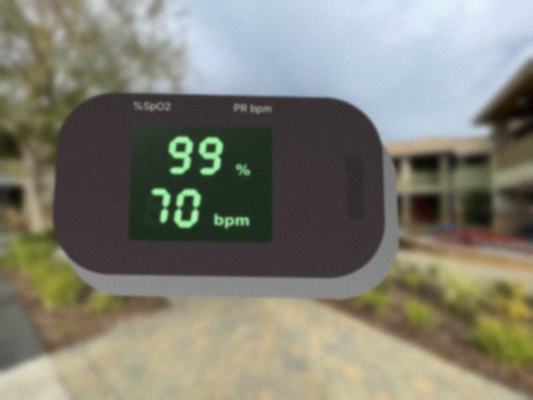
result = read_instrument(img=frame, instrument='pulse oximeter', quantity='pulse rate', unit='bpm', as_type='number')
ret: 70 bpm
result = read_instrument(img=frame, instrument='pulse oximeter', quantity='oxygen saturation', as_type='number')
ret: 99 %
